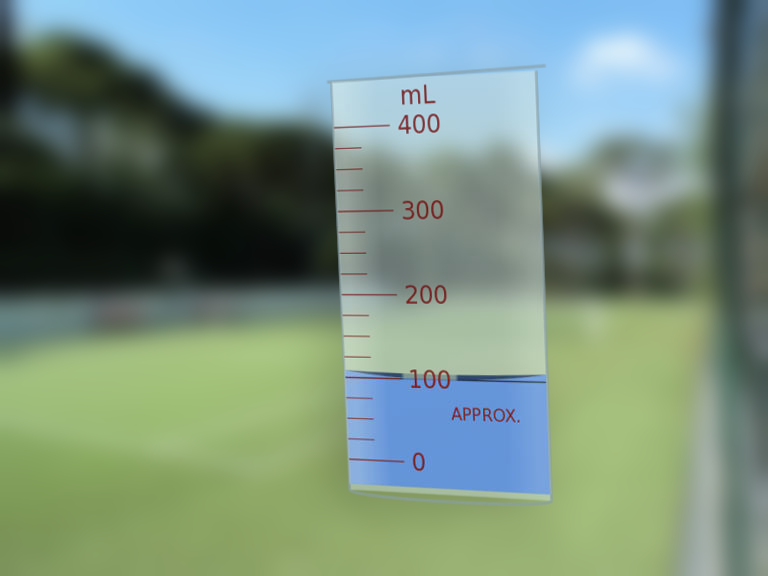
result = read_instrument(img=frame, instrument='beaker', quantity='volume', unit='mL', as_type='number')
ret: 100 mL
